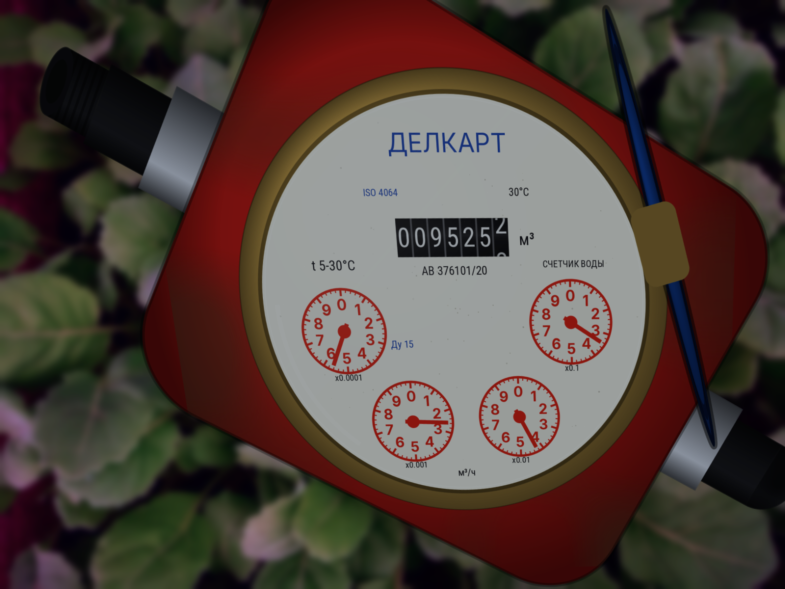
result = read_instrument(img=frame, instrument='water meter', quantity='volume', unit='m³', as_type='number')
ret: 95252.3425 m³
